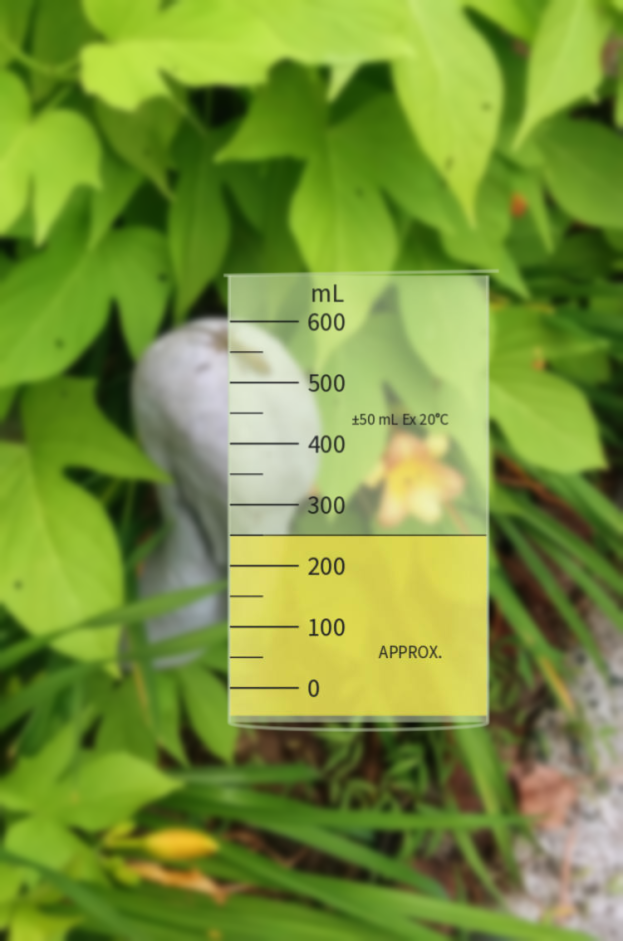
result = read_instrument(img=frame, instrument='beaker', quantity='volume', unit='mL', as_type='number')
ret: 250 mL
